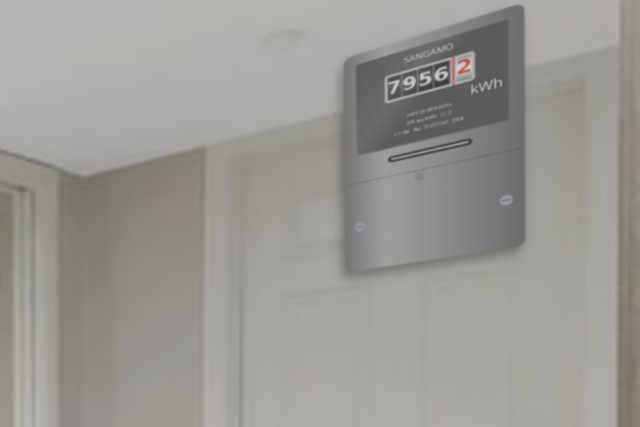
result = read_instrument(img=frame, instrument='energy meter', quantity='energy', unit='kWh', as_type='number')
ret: 7956.2 kWh
